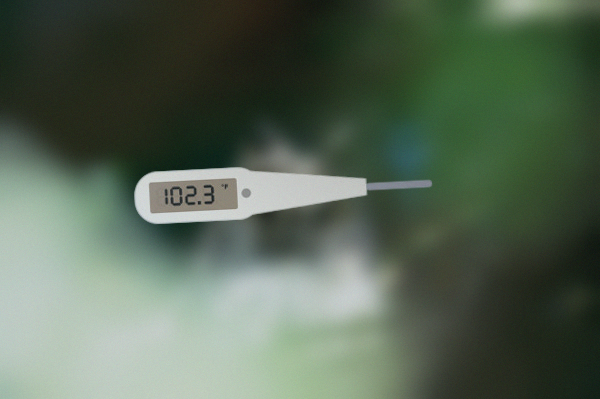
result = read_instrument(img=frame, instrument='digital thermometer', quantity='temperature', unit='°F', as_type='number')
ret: 102.3 °F
